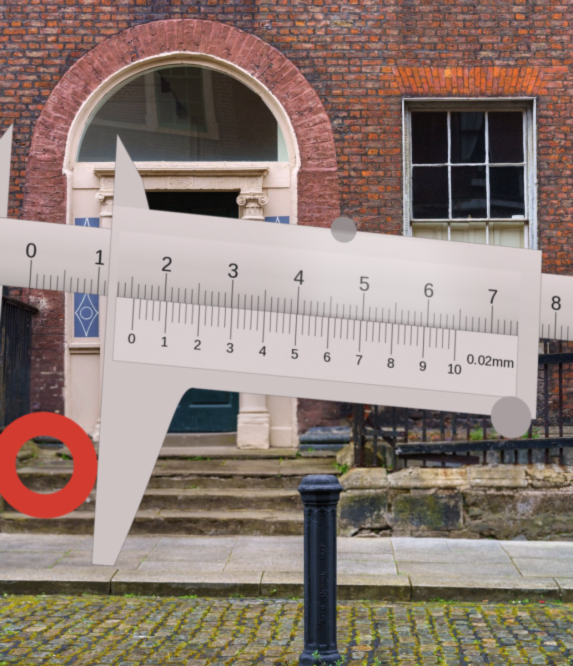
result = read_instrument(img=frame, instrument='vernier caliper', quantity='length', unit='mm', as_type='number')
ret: 15.4 mm
